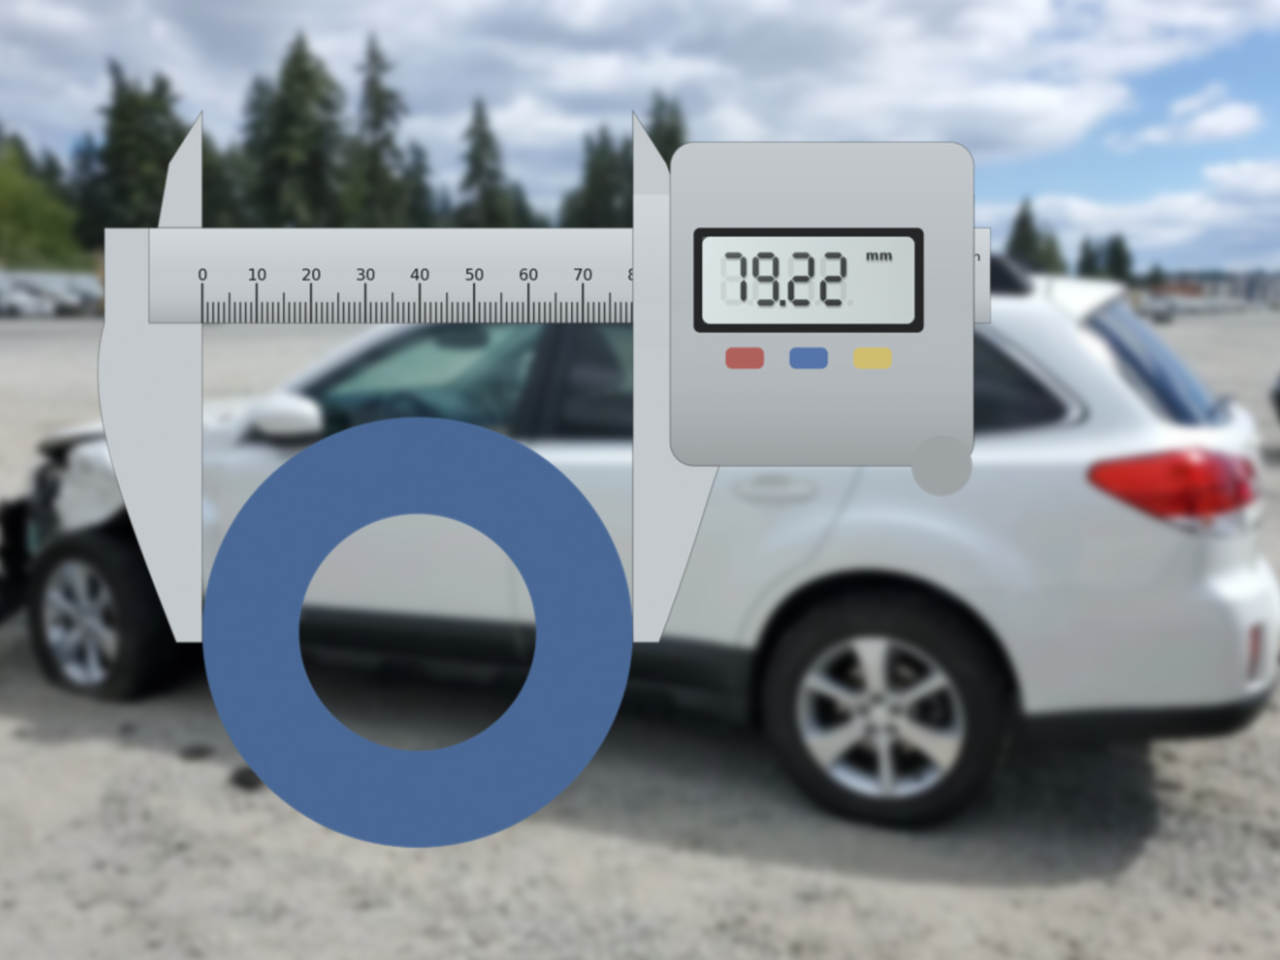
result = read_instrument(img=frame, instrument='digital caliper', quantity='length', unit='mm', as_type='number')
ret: 79.22 mm
